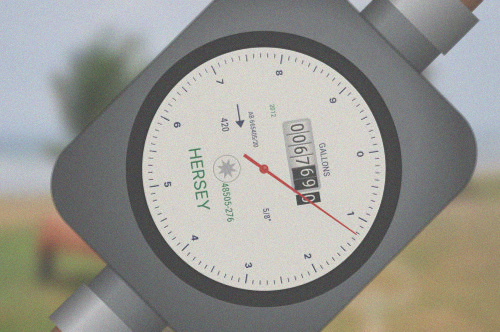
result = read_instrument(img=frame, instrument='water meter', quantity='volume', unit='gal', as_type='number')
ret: 67691.2 gal
